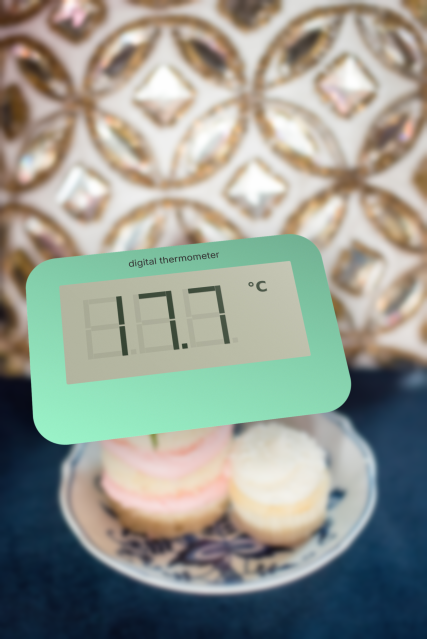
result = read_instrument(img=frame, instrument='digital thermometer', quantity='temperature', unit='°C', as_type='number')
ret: 17.7 °C
